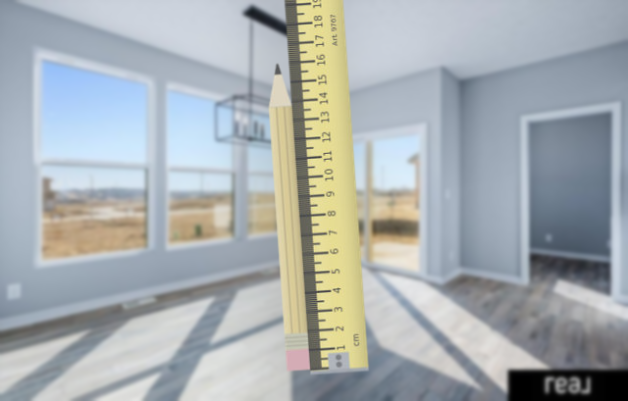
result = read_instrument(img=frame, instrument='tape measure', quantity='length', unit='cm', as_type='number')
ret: 16 cm
